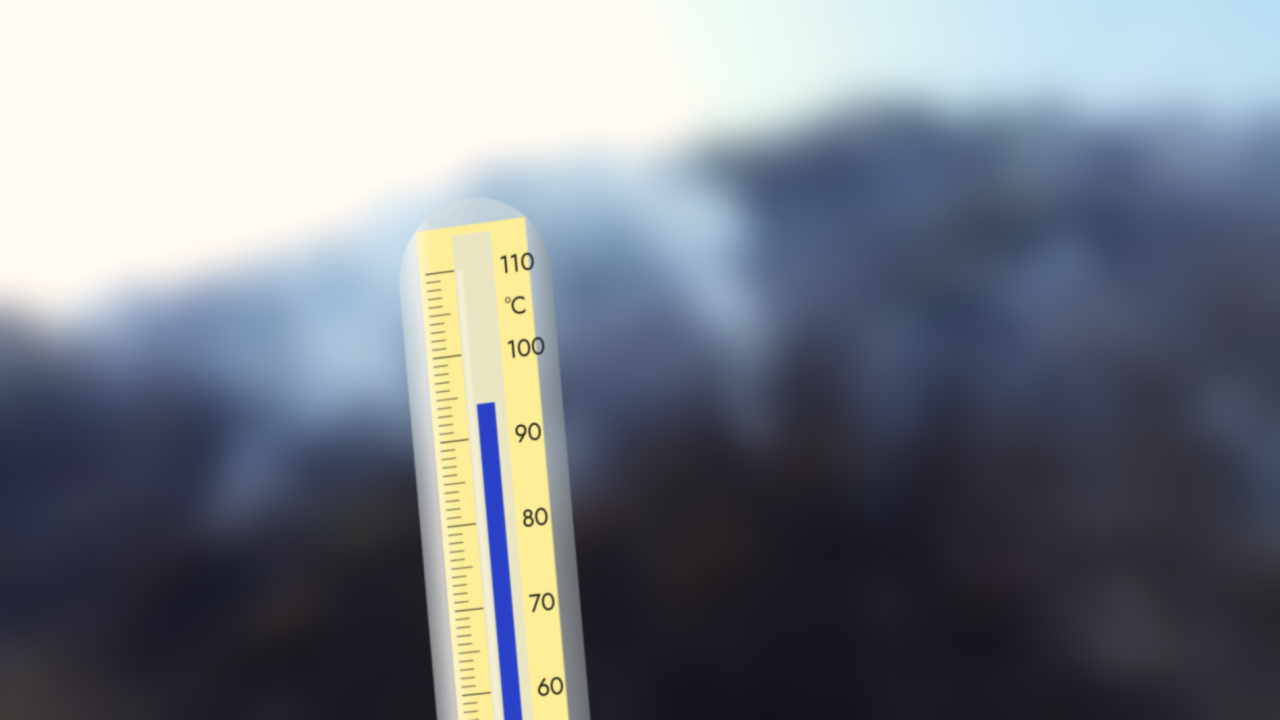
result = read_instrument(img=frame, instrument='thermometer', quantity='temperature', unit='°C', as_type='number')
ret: 94 °C
